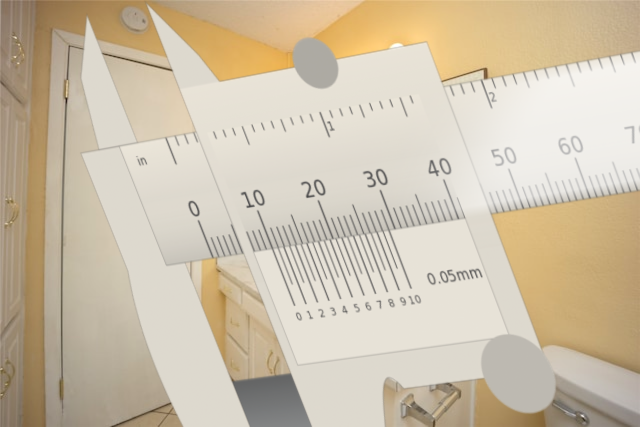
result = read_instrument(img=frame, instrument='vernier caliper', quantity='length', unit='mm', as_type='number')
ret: 10.0 mm
